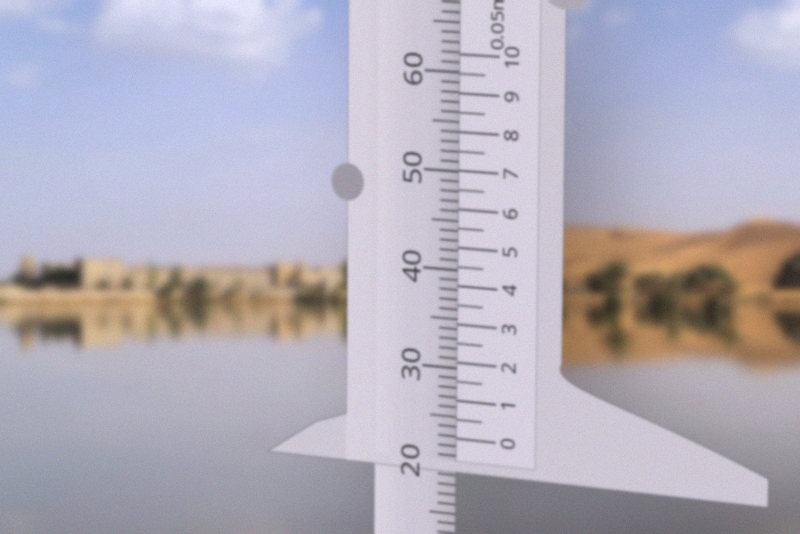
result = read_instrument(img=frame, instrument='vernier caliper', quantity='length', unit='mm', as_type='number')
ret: 22.8 mm
